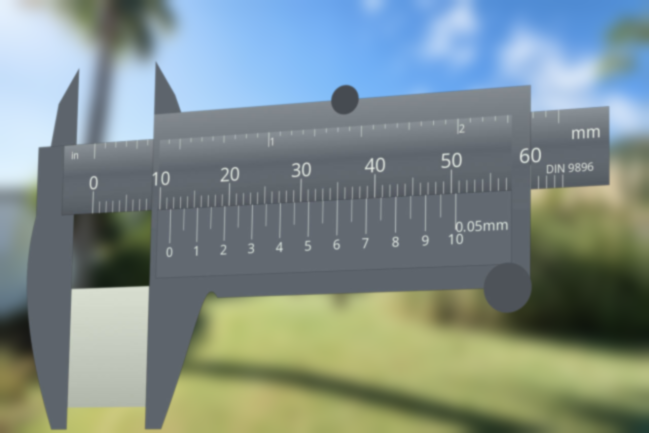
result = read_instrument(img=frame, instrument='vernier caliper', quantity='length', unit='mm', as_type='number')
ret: 11.6 mm
